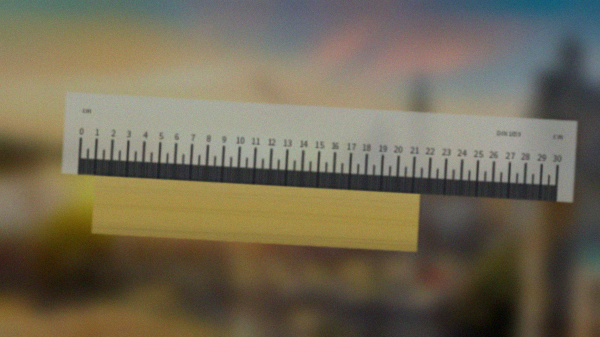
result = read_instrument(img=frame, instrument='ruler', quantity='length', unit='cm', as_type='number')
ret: 20.5 cm
